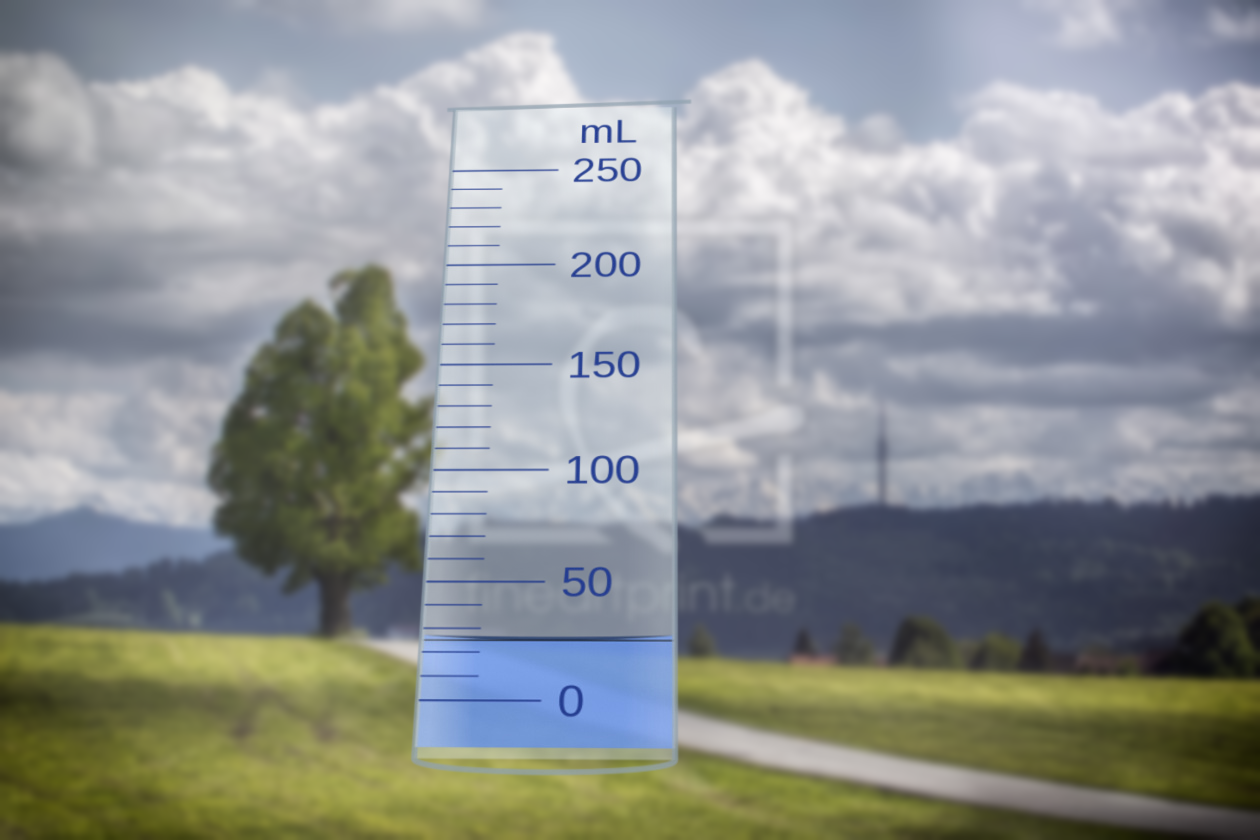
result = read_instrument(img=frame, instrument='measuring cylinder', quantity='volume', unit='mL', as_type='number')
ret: 25 mL
